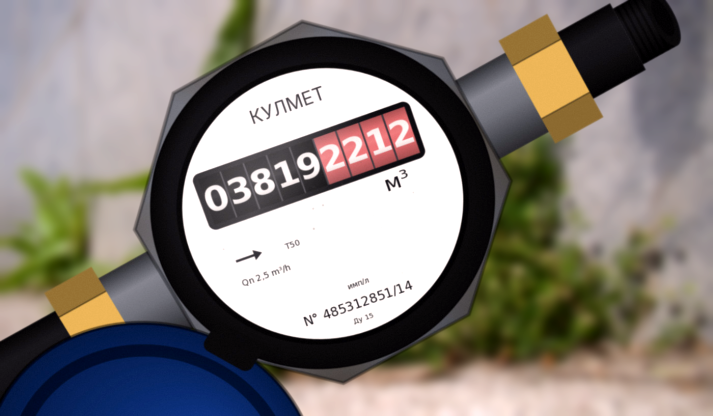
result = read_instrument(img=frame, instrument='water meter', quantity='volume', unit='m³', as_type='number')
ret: 3819.2212 m³
